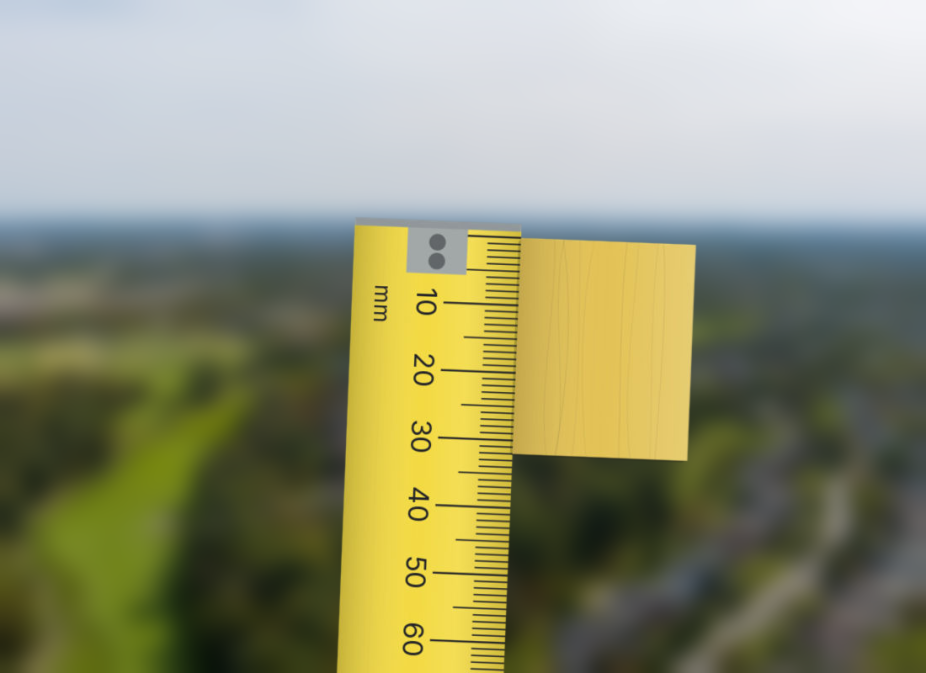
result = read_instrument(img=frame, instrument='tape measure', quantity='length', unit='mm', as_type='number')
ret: 32 mm
